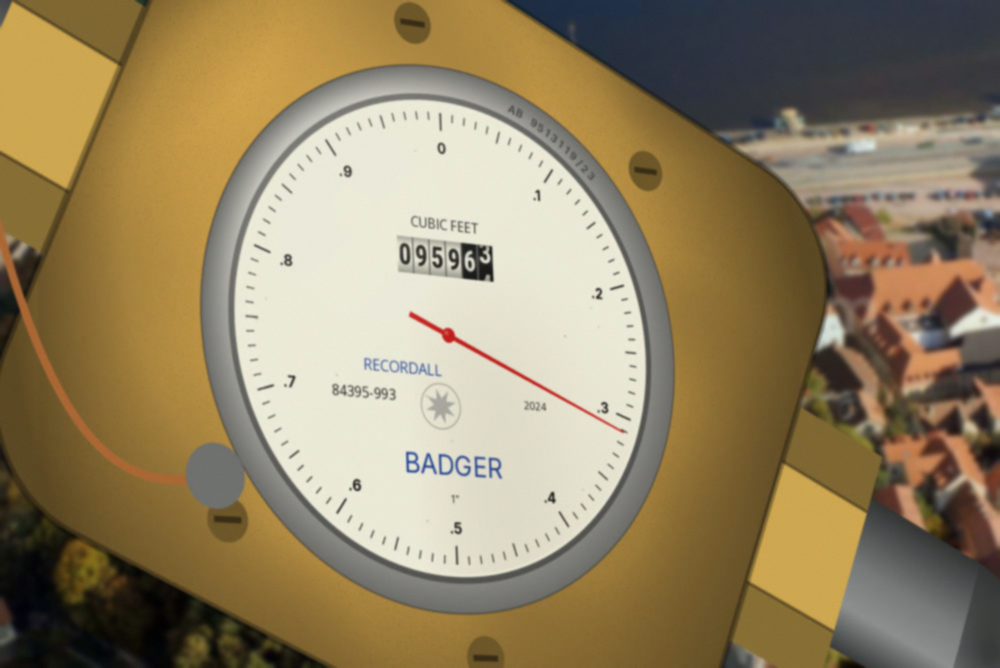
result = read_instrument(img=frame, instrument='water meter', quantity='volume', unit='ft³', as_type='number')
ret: 95963.31 ft³
